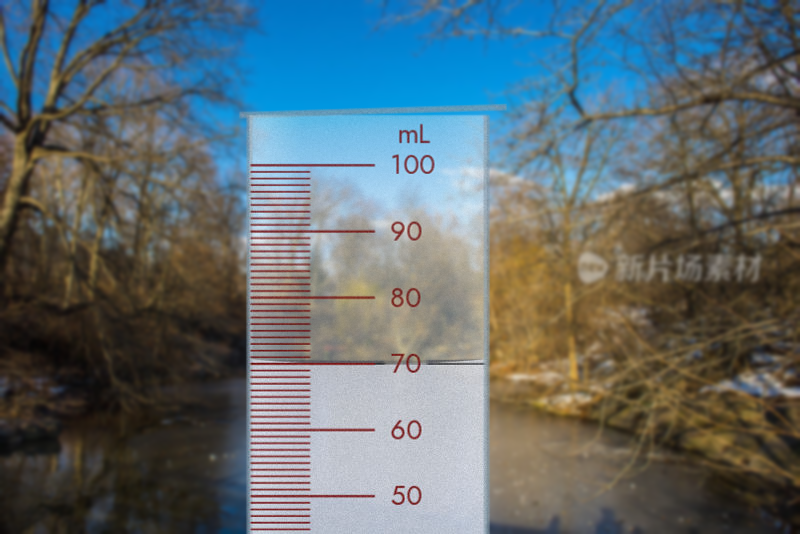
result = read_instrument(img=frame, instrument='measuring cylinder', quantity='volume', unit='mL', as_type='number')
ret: 70 mL
